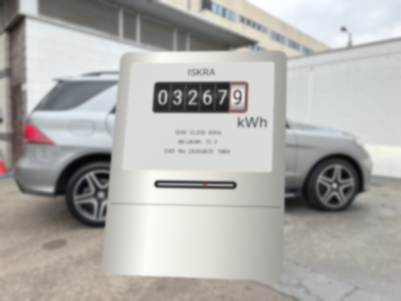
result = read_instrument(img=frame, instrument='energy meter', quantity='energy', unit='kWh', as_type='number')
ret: 3267.9 kWh
